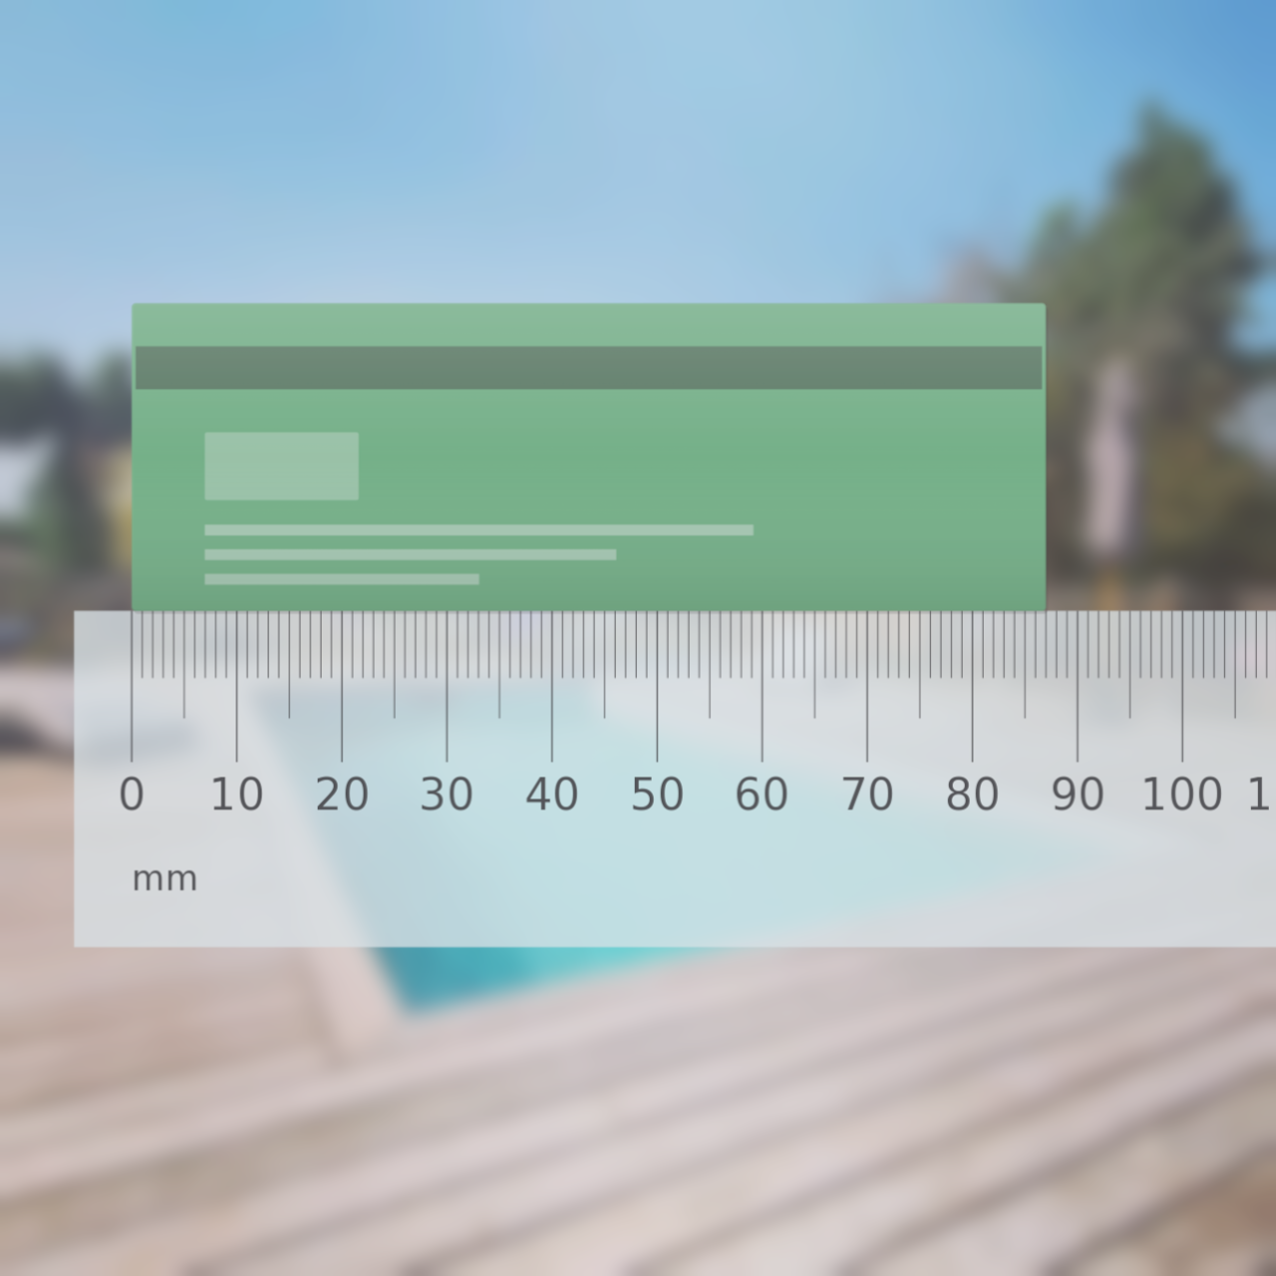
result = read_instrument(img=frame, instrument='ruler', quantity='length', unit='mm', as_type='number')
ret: 87 mm
